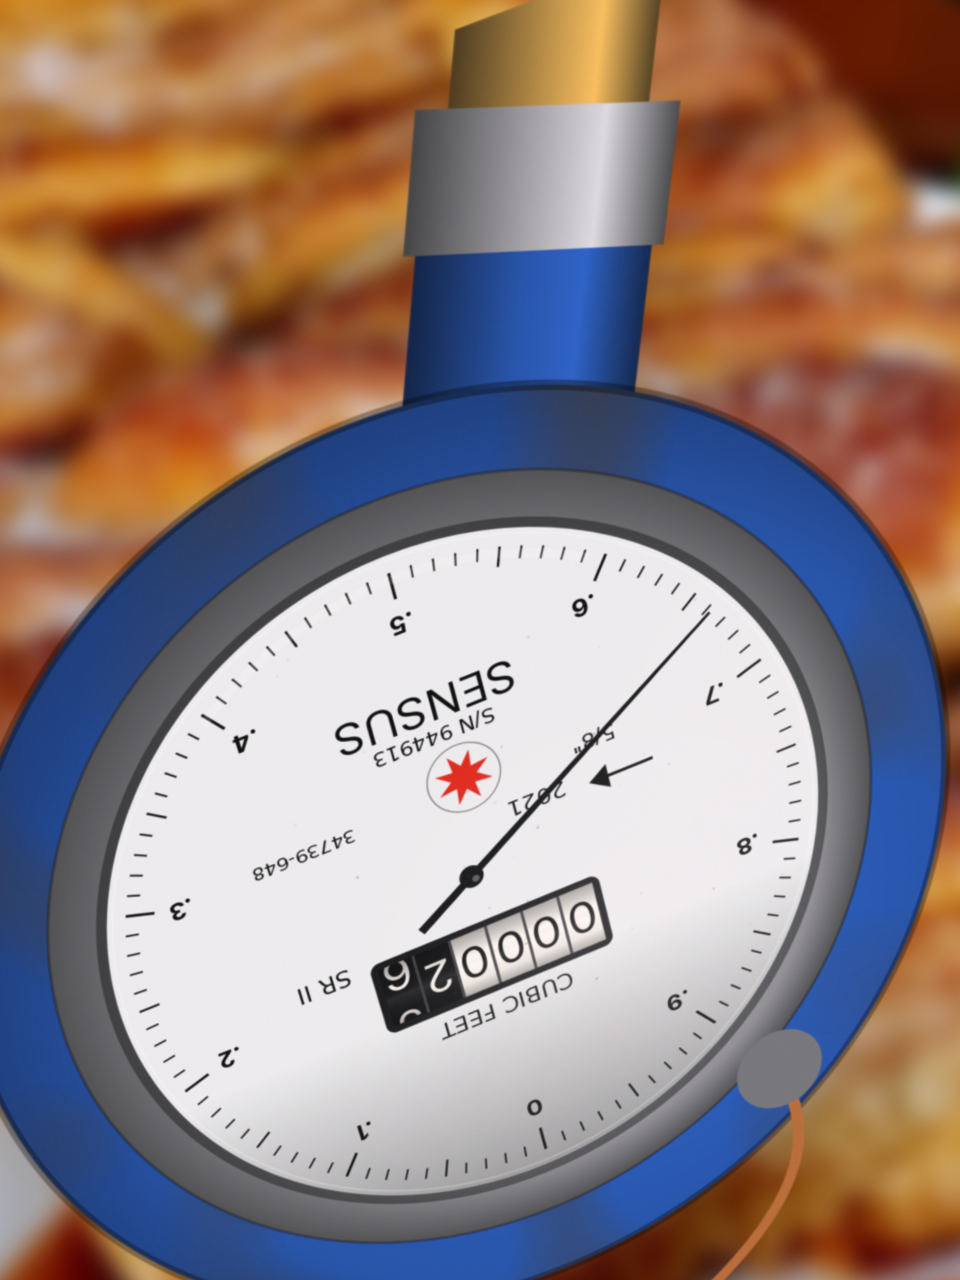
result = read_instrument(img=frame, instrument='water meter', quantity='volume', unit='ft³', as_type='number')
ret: 25.66 ft³
